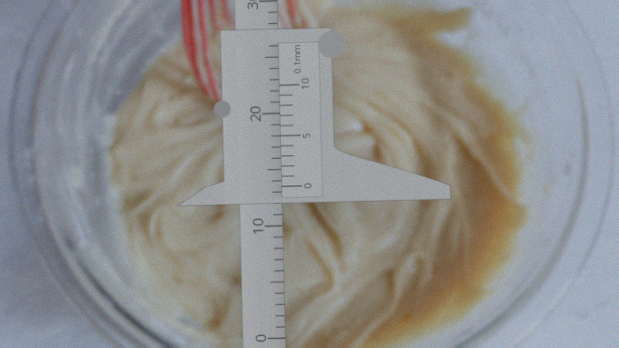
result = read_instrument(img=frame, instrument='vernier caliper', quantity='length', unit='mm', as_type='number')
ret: 13.5 mm
